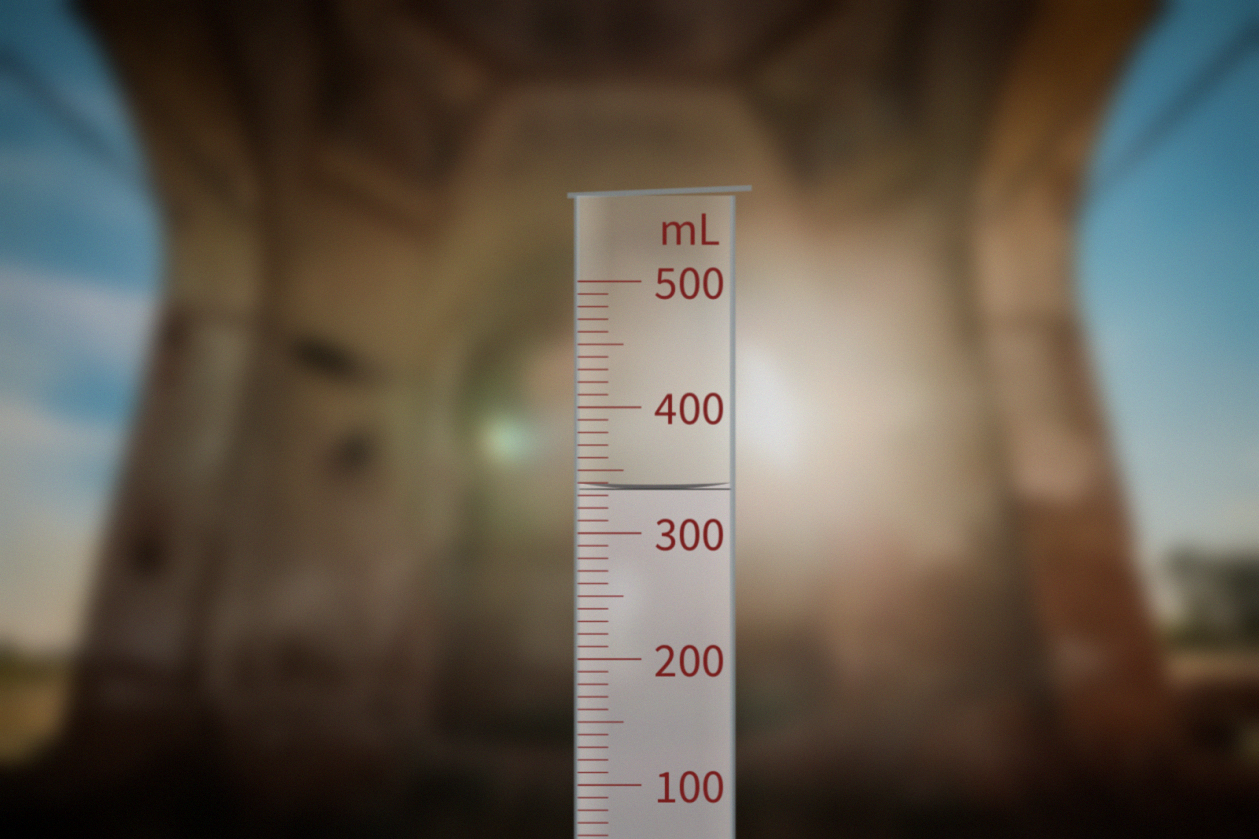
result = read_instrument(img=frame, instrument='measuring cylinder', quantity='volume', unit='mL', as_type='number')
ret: 335 mL
